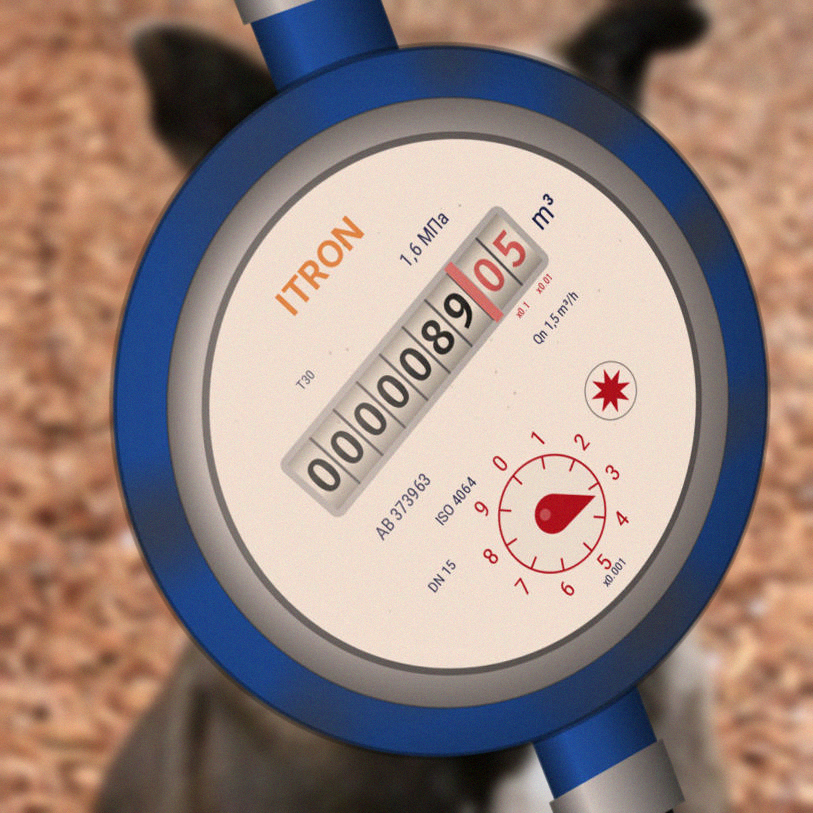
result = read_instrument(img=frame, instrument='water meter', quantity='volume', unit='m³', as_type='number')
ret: 89.053 m³
